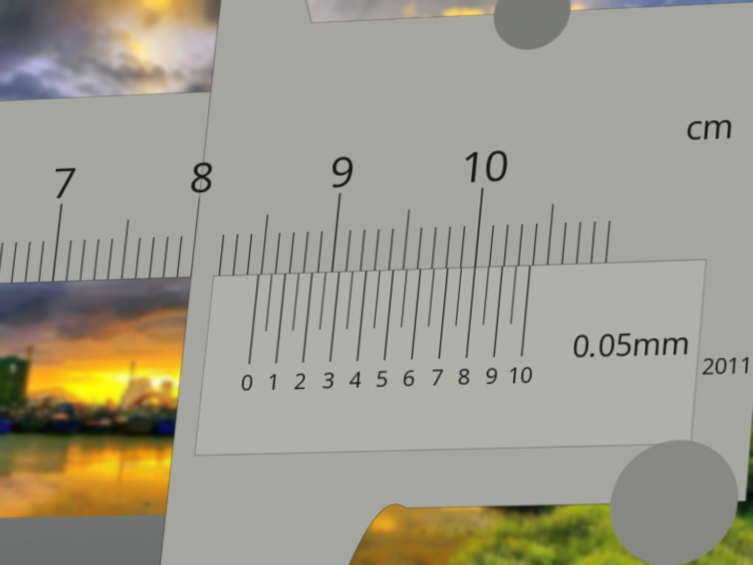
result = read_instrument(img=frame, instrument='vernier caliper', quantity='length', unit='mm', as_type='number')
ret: 84.8 mm
